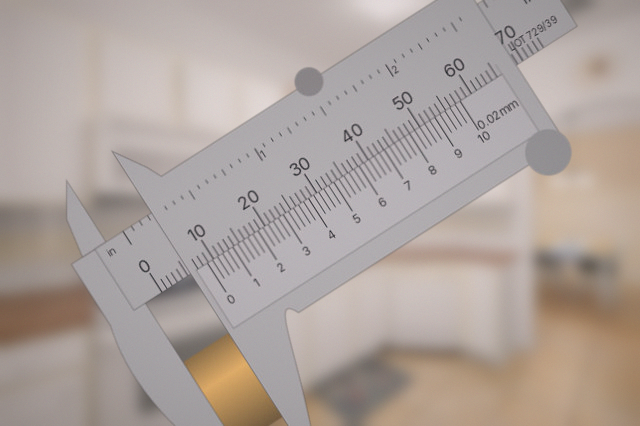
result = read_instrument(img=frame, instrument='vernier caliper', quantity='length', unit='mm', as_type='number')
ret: 8.8 mm
